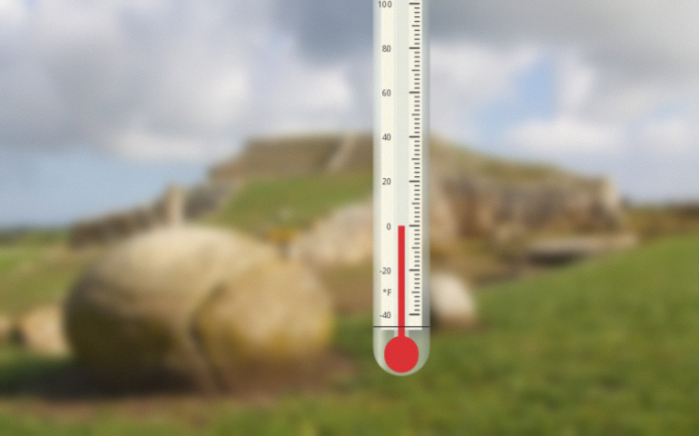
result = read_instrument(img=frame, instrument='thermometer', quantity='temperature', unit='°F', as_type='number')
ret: 0 °F
